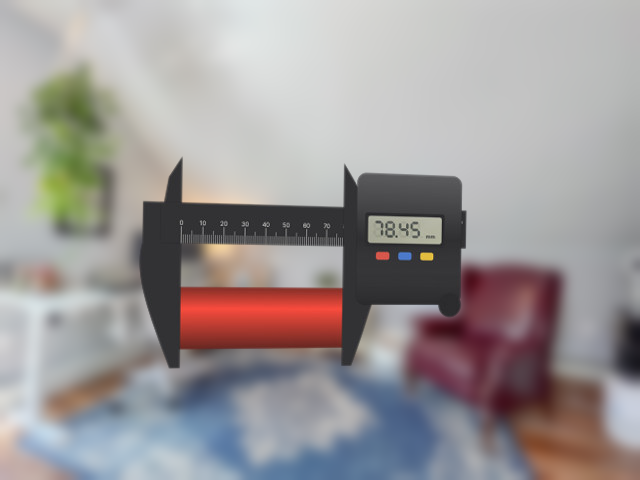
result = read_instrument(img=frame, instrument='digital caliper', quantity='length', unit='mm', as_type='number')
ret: 78.45 mm
